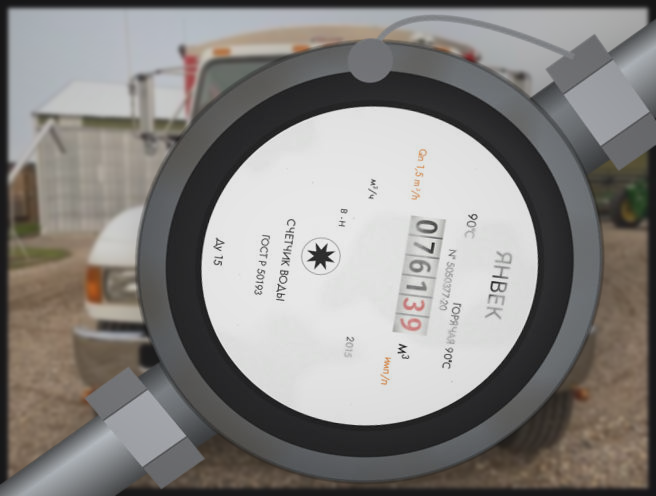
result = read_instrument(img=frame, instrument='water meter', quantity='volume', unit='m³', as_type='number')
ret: 761.39 m³
